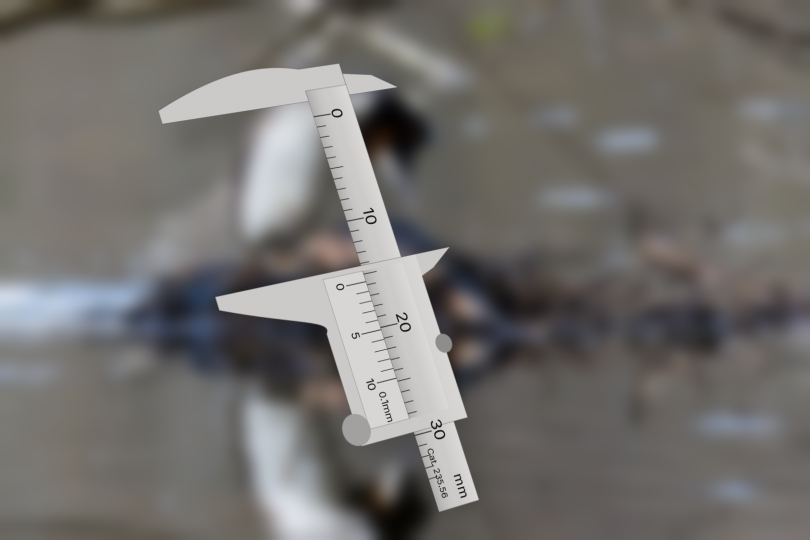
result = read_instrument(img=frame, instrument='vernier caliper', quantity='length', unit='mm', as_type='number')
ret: 15.7 mm
